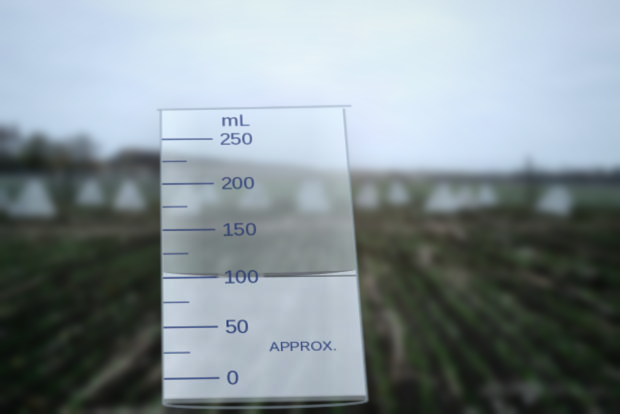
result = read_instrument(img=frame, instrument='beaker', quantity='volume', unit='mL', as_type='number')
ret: 100 mL
